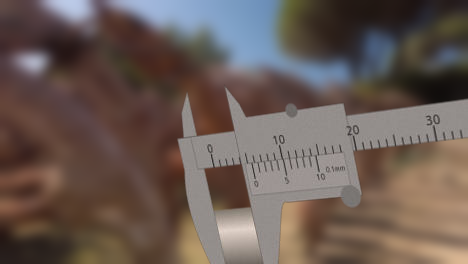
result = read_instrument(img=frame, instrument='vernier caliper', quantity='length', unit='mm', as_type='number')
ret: 5.6 mm
